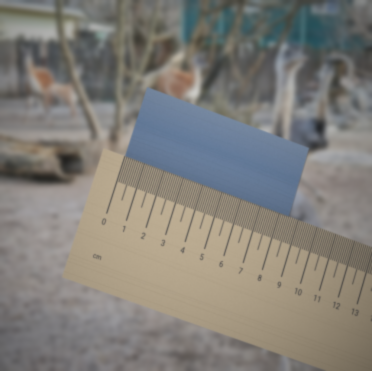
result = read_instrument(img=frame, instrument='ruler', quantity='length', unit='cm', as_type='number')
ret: 8.5 cm
